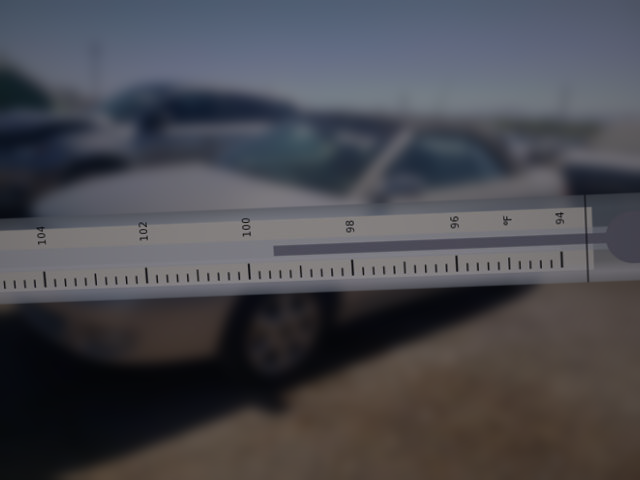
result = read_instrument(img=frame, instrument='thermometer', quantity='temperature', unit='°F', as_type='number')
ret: 99.5 °F
